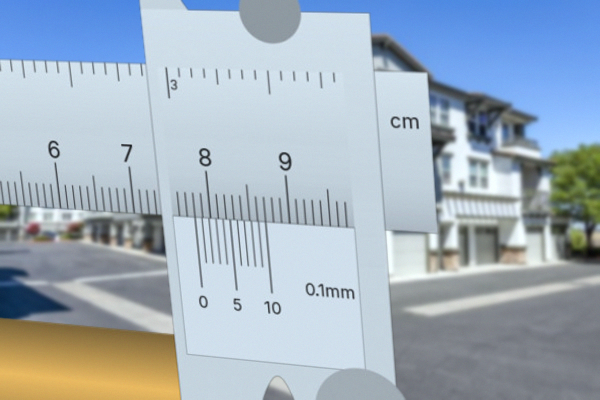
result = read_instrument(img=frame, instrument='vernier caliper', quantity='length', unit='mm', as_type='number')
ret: 78.0 mm
